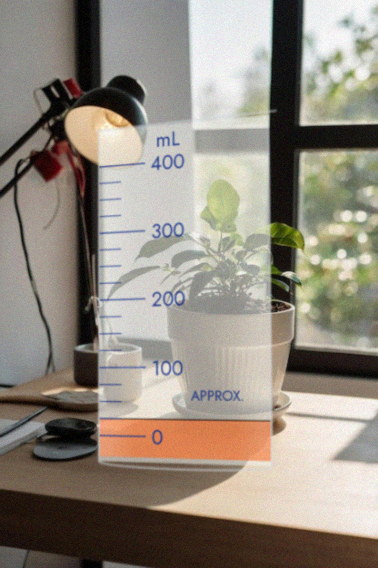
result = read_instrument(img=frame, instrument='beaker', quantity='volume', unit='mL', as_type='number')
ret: 25 mL
